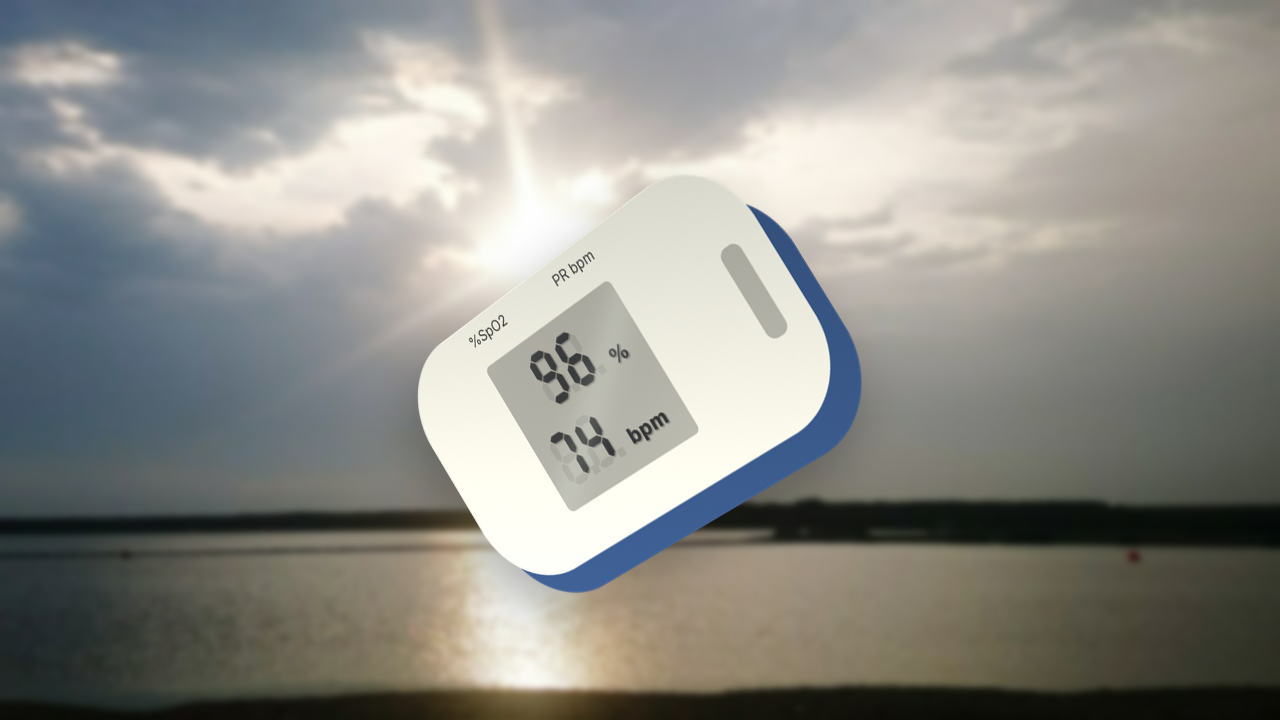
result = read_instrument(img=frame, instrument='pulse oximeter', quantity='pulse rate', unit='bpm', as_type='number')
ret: 74 bpm
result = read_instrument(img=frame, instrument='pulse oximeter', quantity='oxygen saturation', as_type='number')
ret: 96 %
